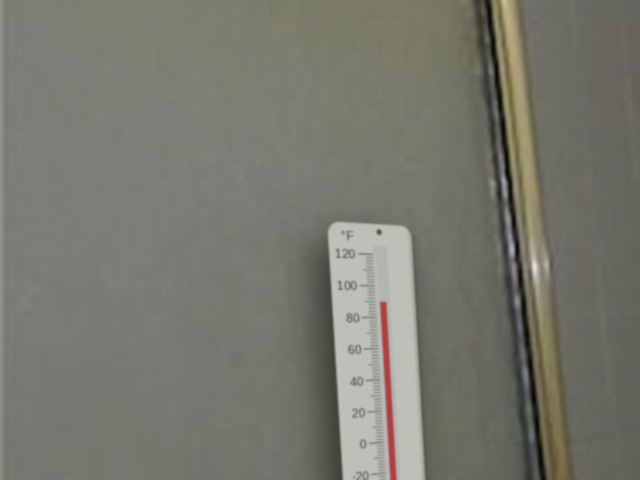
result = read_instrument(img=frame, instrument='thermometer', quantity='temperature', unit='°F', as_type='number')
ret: 90 °F
